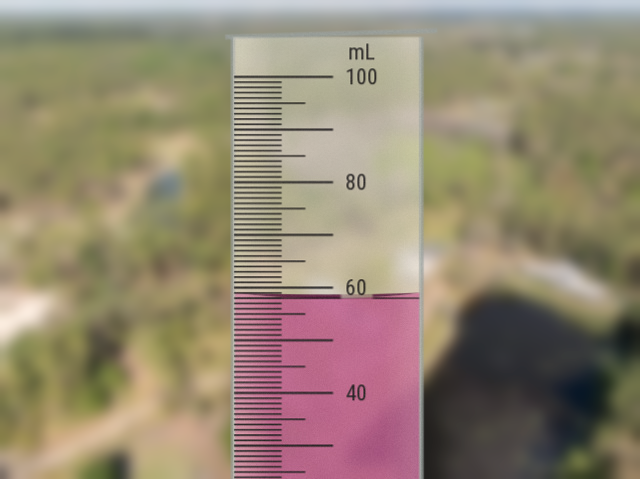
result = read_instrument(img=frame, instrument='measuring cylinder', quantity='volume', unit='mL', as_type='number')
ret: 58 mL
